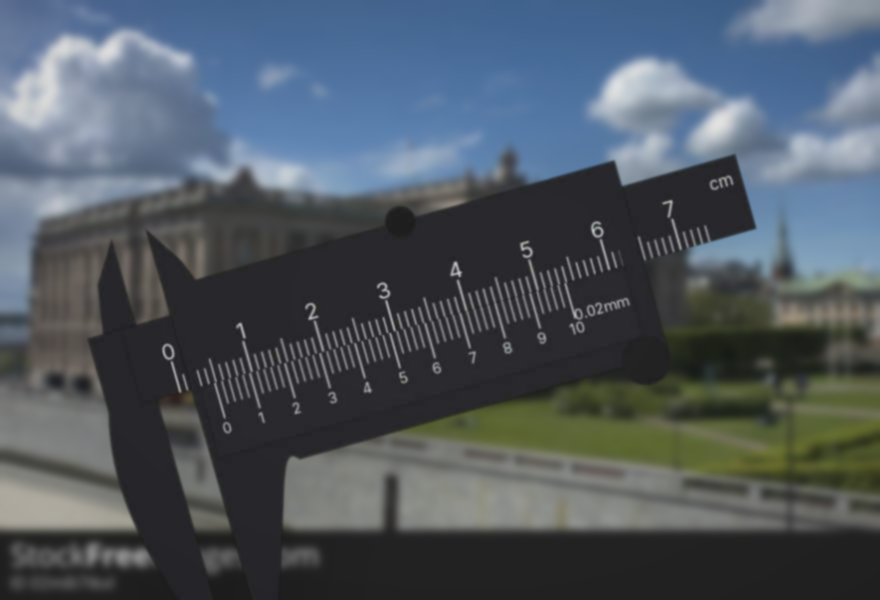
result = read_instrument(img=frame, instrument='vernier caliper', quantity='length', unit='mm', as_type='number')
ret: 4.8 mm
